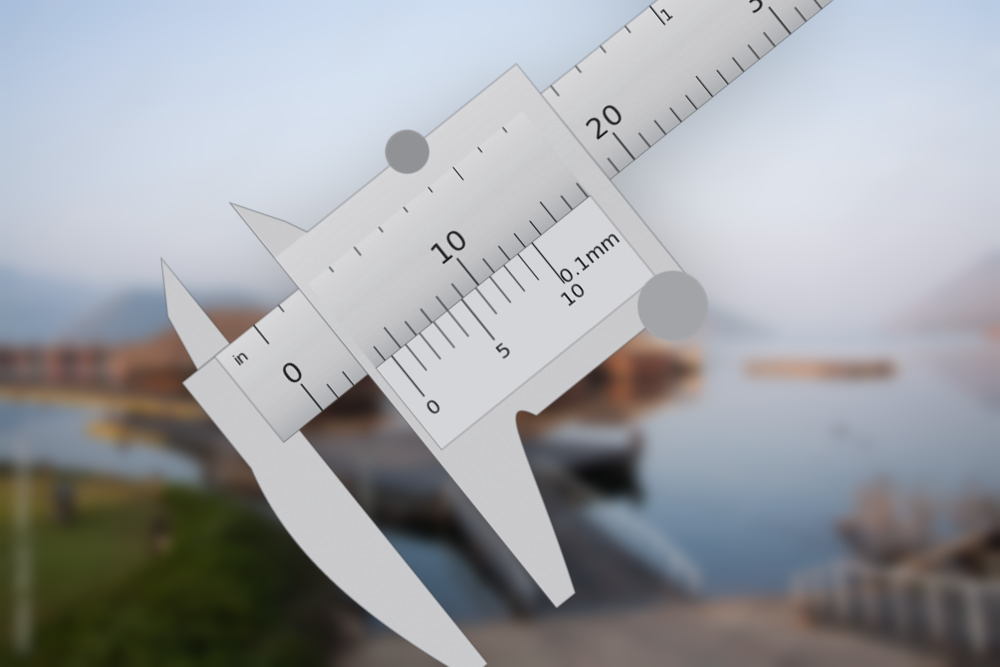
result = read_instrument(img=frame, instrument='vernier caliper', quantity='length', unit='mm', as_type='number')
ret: 4.4 mm
